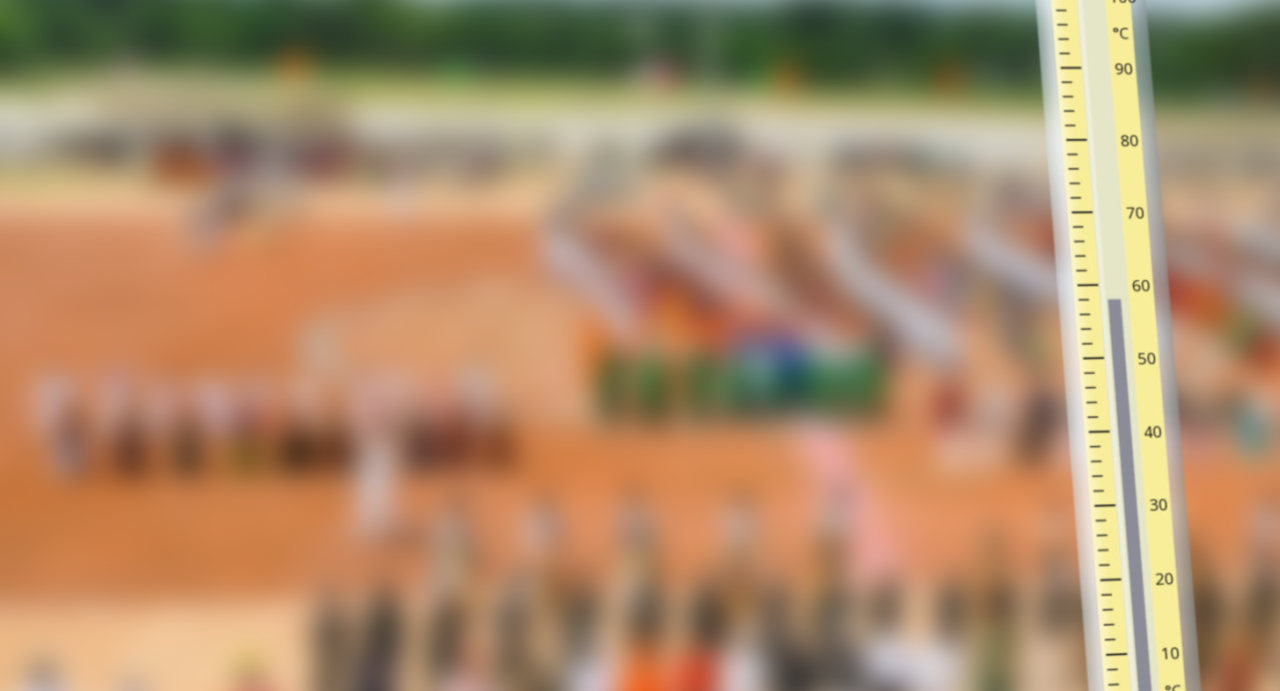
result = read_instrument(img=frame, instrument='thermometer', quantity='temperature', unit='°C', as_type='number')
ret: 58 °C
